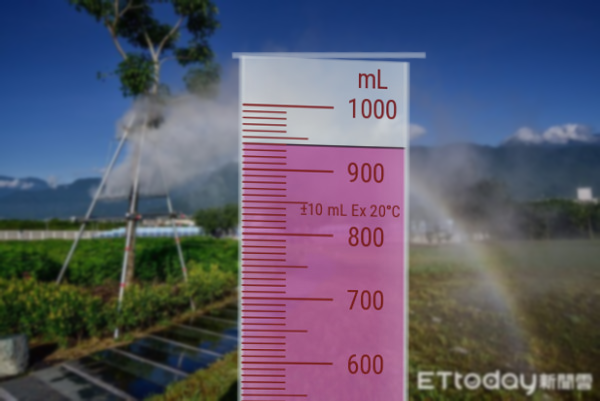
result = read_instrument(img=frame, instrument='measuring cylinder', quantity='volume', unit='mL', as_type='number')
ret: 940 mL
